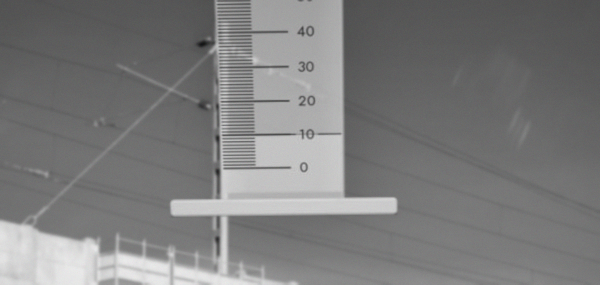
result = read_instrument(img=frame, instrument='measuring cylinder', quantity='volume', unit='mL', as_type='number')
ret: 10 mL
